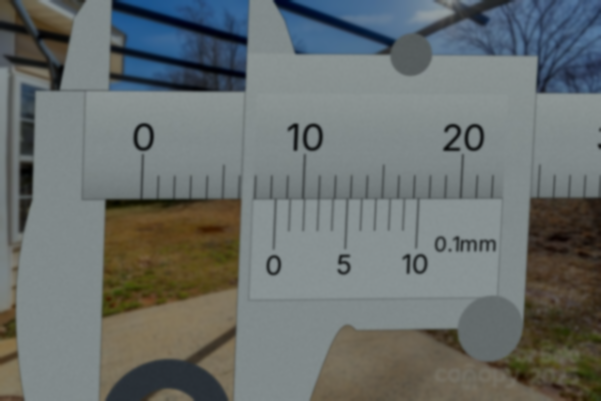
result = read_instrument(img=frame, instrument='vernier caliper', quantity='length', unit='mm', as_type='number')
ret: 8.3 mm
